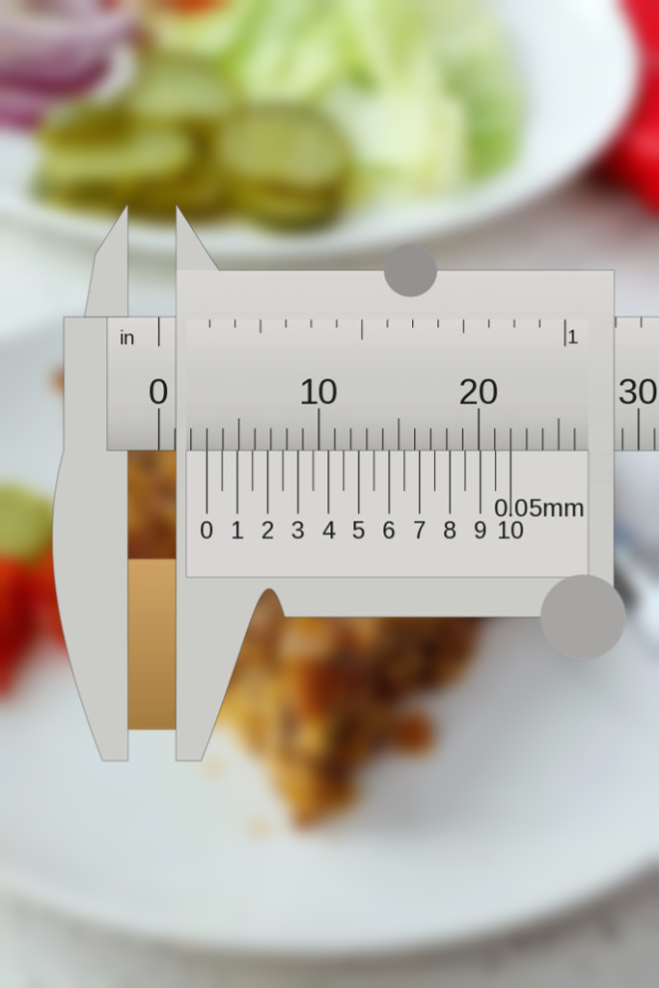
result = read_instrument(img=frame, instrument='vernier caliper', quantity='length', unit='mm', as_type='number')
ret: 3.0 mm
